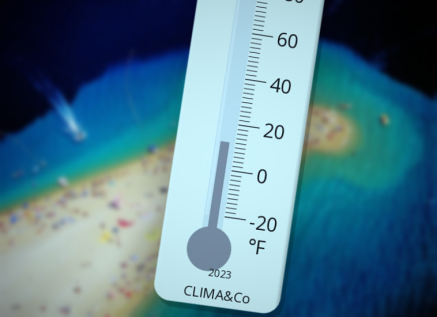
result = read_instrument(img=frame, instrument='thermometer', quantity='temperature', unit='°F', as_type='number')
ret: 12 °F
